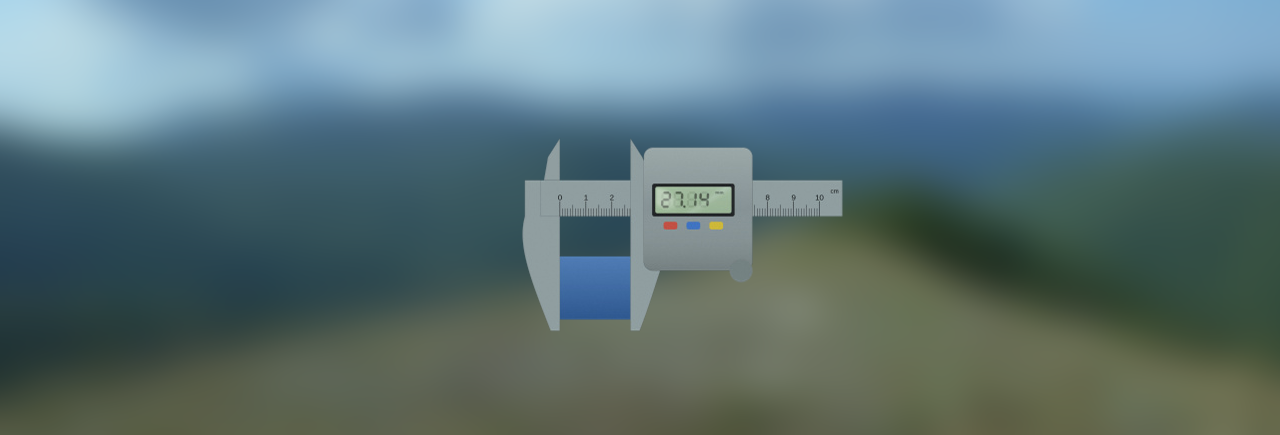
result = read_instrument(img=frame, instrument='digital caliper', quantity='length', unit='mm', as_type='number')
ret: 27.14 mm
